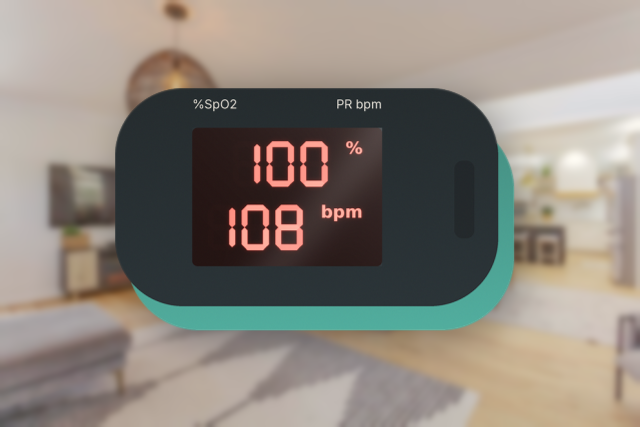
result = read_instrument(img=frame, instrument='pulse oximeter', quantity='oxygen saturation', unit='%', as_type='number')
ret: 100 %
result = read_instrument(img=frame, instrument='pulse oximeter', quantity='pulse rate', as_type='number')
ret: 108 bpm
